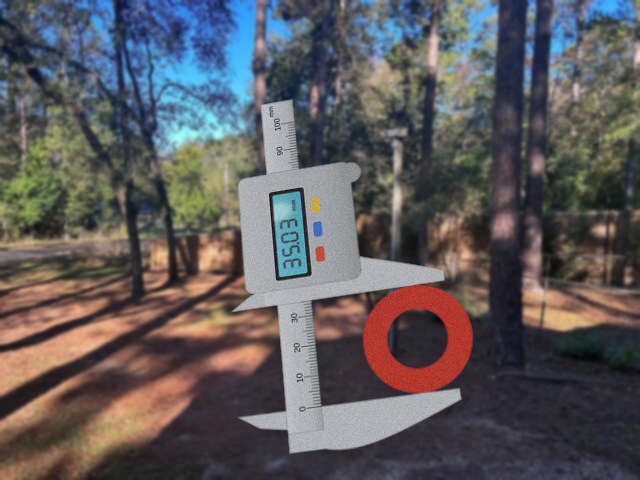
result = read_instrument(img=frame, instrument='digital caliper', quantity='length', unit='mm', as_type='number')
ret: 35.03 mm
